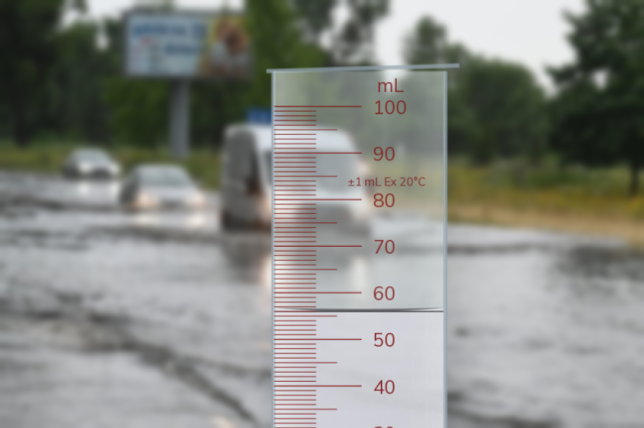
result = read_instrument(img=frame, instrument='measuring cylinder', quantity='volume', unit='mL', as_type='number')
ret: 56 mL
